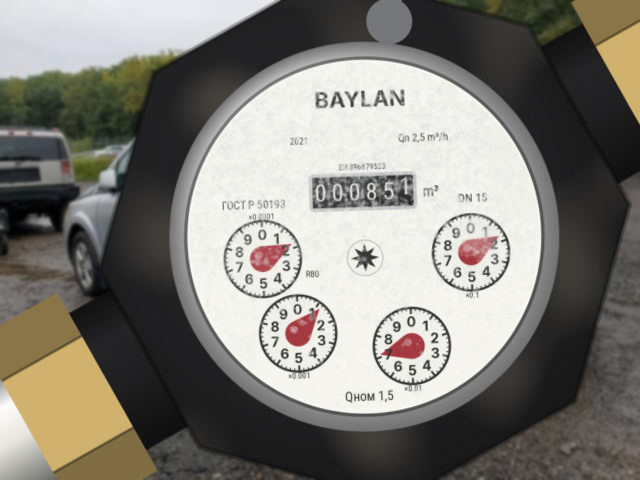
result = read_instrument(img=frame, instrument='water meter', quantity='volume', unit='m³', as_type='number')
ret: 851.1711 m³
